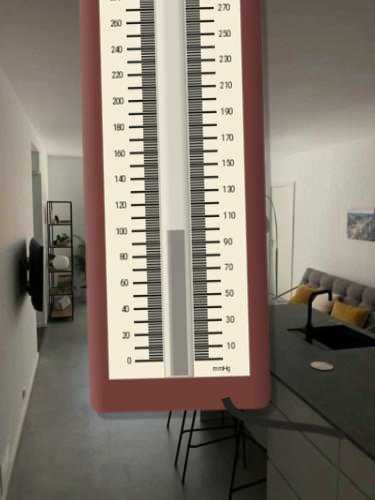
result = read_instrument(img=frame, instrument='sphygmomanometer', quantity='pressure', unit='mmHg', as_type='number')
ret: 100 mmHg
